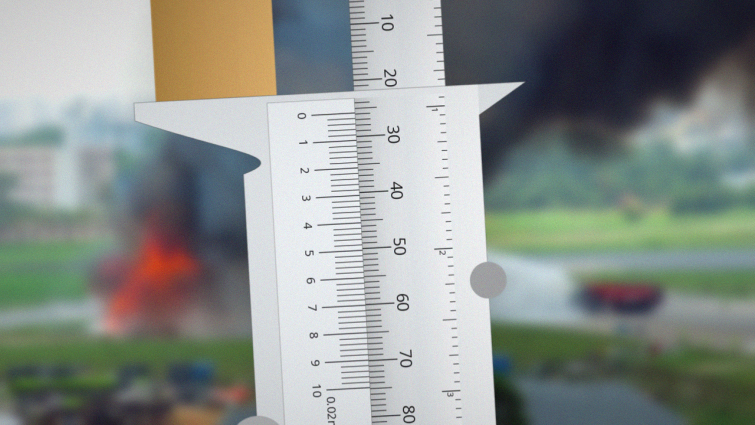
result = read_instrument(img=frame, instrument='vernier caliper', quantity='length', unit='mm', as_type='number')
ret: 25.8 mm
